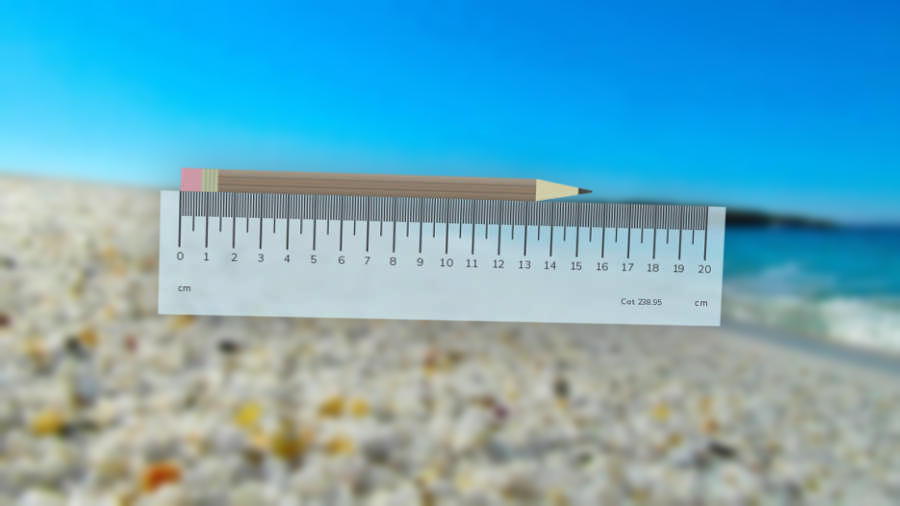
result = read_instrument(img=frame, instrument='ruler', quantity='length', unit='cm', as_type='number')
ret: 15.5 cm
